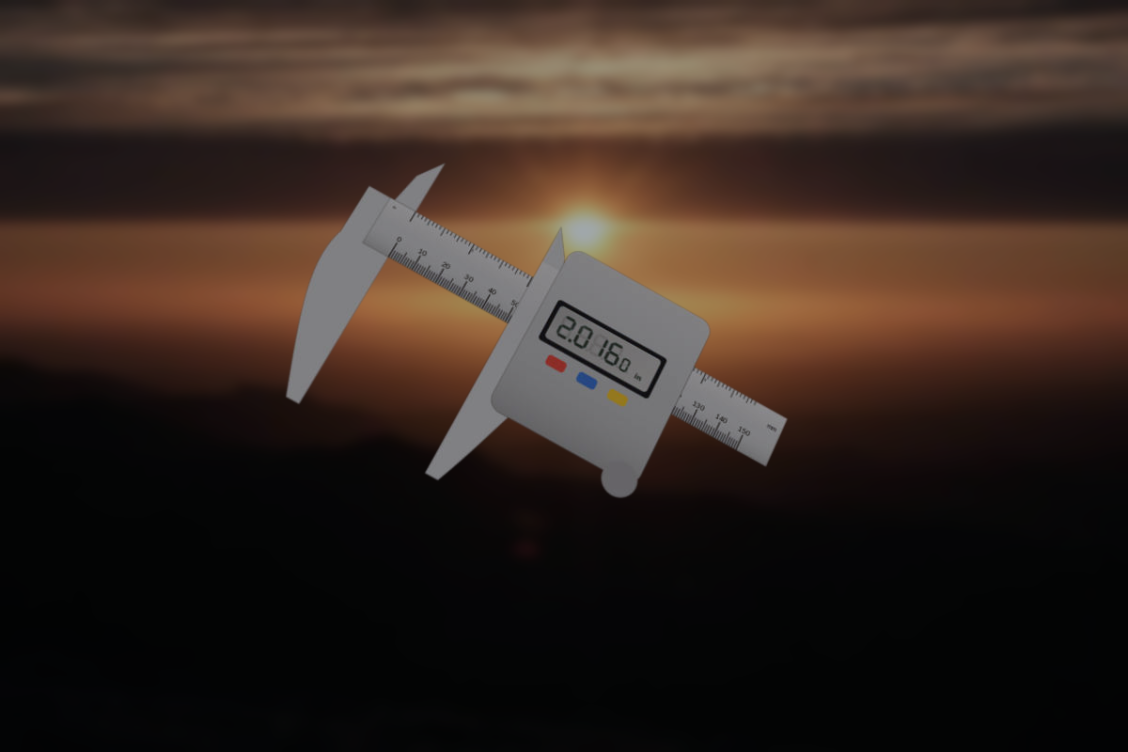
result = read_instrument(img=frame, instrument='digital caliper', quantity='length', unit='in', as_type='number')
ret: 2.0160 in
